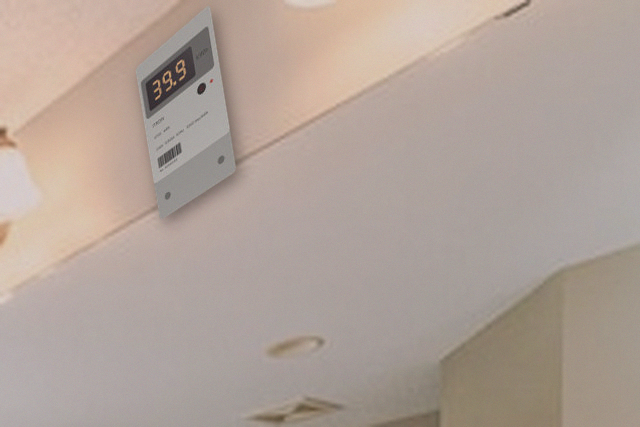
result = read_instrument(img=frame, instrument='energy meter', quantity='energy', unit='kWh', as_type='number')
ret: 39.9 kWh
